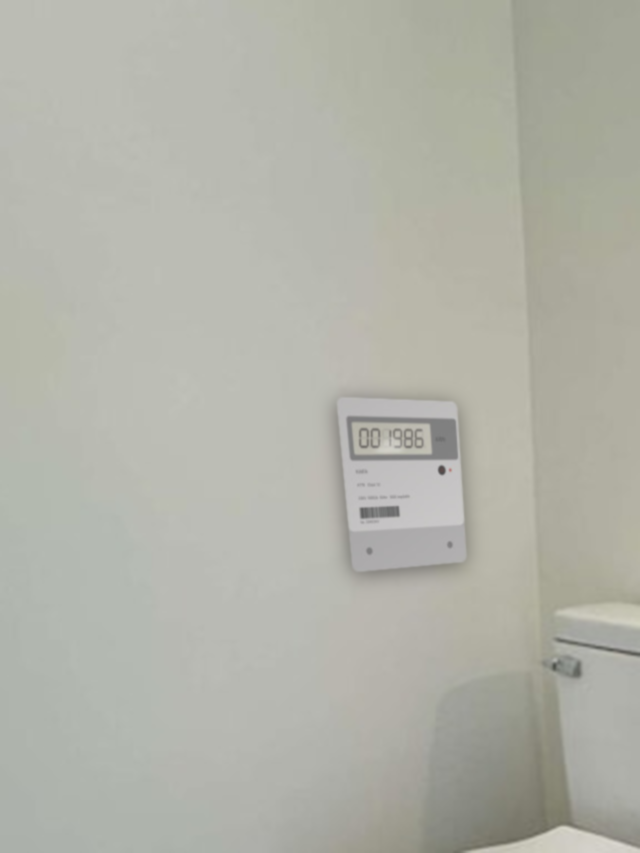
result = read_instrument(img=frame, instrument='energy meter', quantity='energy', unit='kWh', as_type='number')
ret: 1986 kWh
